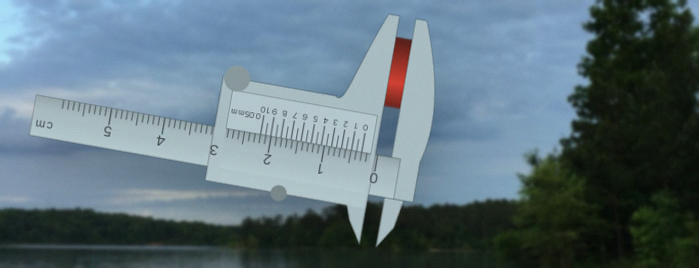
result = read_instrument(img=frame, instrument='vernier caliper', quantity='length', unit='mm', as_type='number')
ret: 3.0 mm
